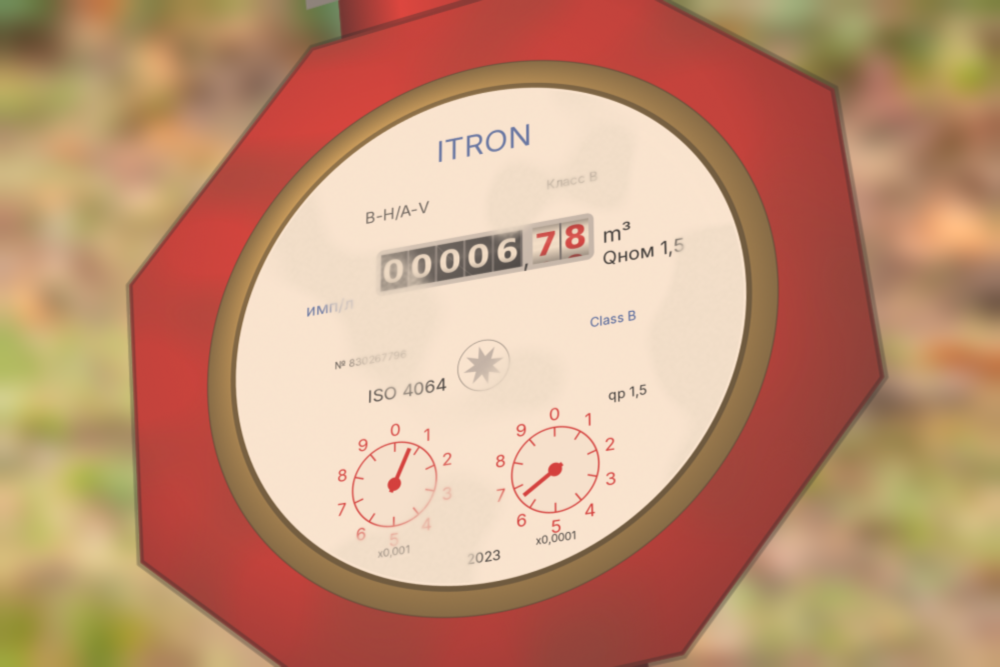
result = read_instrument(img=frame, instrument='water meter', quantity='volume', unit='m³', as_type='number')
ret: 6.7806 m³
